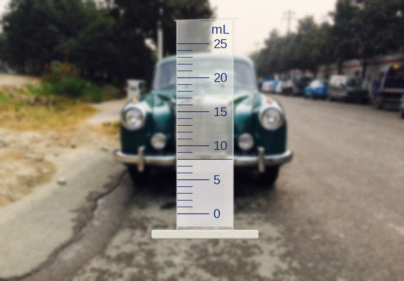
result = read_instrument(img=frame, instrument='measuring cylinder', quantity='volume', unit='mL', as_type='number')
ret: 8 mL
